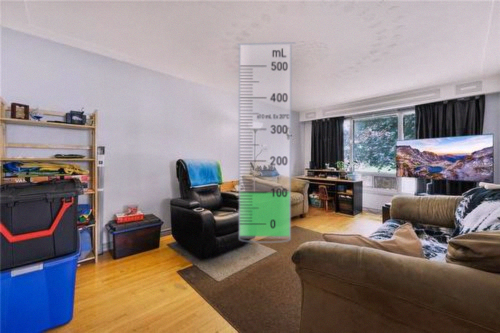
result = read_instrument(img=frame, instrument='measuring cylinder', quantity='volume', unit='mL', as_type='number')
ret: 100 mL
